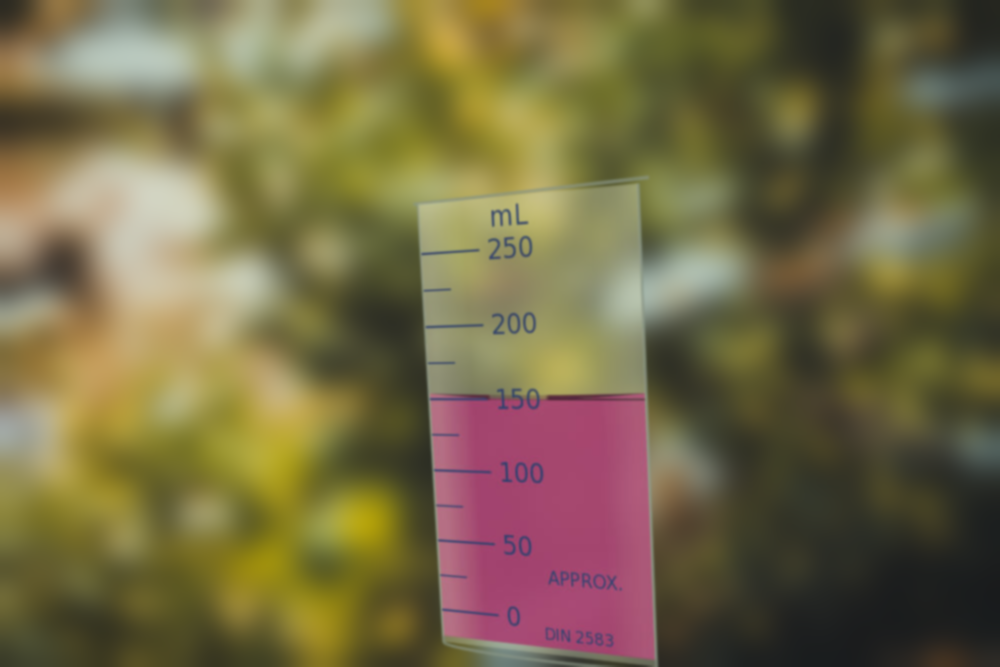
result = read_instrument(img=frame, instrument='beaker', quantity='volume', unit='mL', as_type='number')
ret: 150 mL
